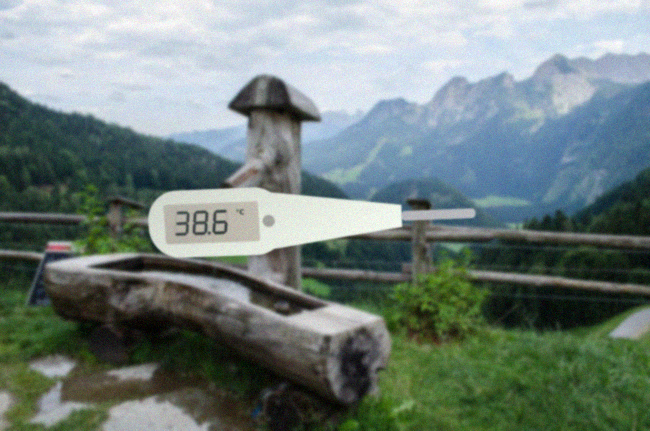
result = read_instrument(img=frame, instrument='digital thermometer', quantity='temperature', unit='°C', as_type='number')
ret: 38.6 °C
